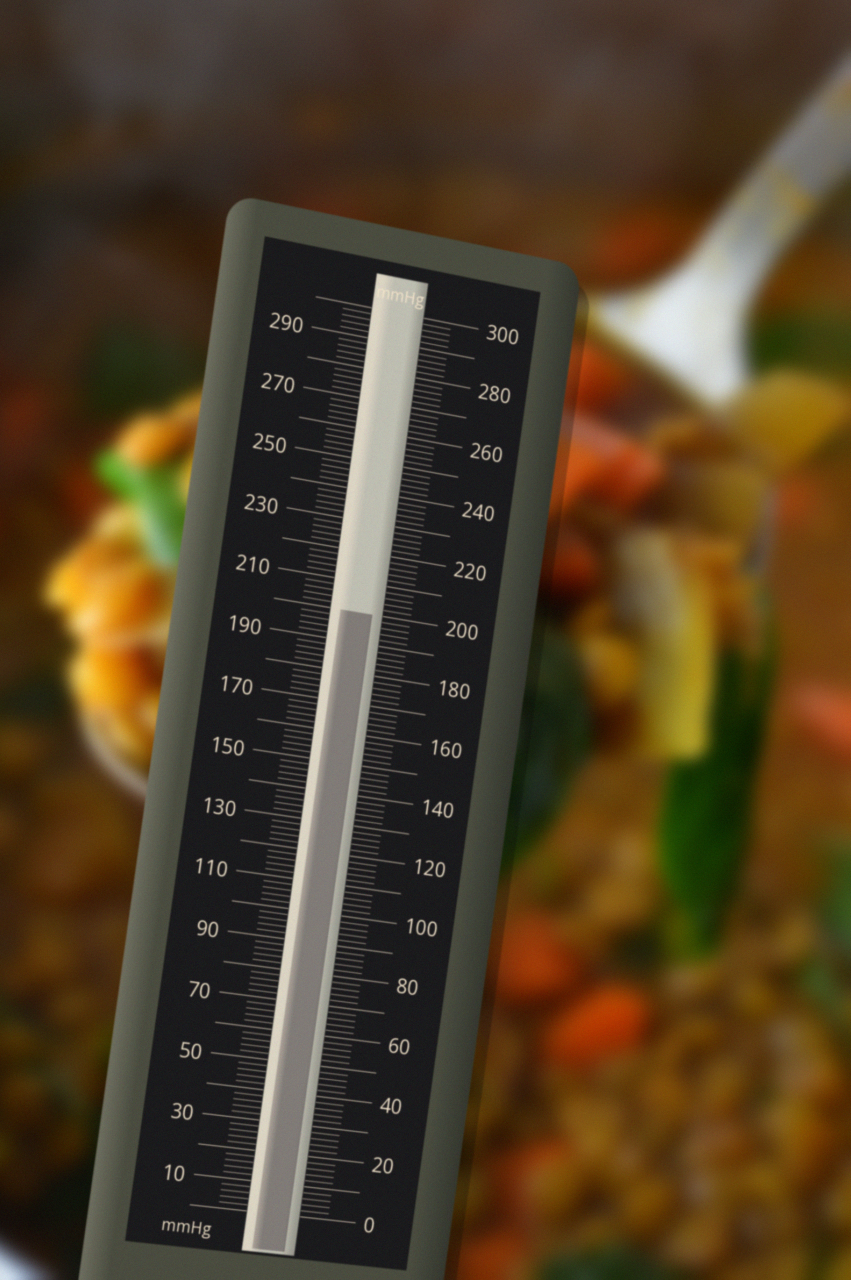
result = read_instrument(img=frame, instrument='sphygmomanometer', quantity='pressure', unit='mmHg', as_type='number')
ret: 200 mmHg
